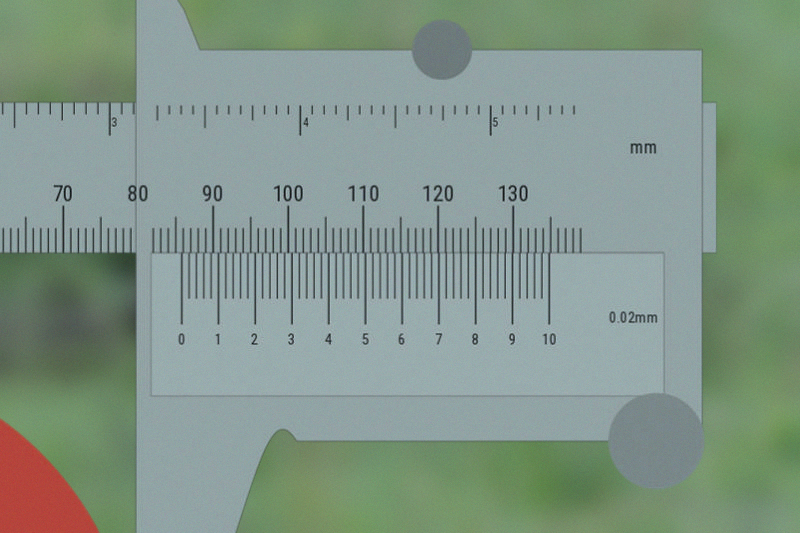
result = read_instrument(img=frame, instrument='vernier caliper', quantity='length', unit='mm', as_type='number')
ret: 85.8 mm
